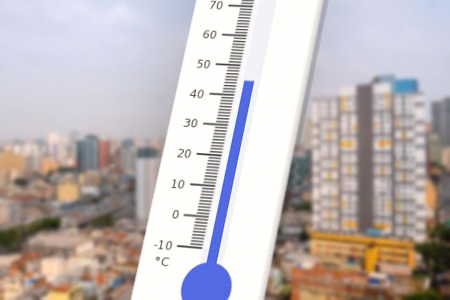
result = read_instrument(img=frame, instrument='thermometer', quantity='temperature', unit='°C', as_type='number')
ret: 45 °C
